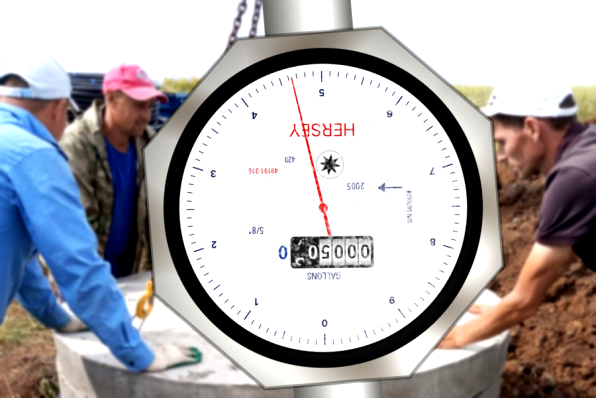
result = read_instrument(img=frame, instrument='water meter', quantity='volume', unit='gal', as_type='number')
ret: 5034.6 gal
